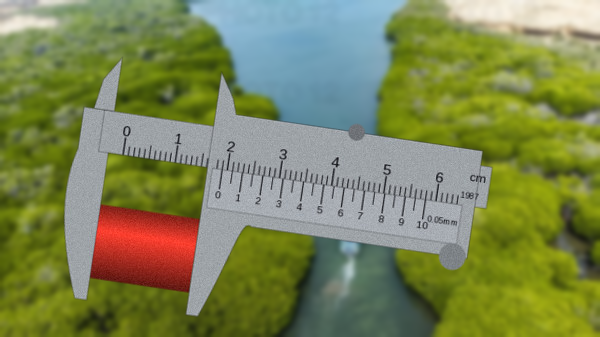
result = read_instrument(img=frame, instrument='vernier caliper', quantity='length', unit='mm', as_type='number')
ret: 19.0 mm
